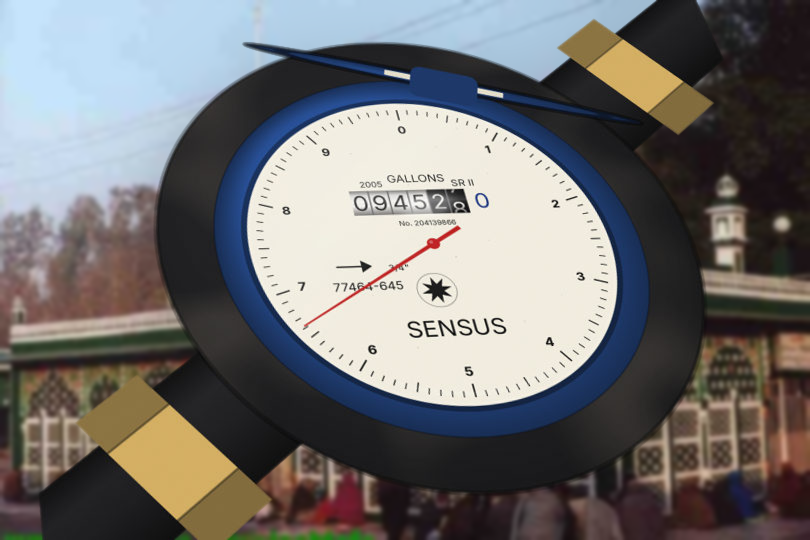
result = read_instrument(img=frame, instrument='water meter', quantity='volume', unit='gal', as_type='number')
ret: 945276.6 gal
